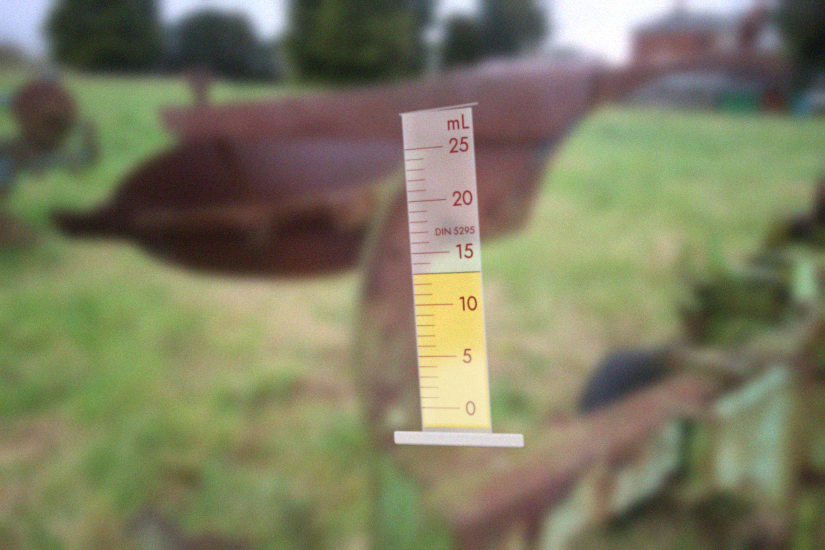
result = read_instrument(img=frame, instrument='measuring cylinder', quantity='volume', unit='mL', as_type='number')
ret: 13 mL
